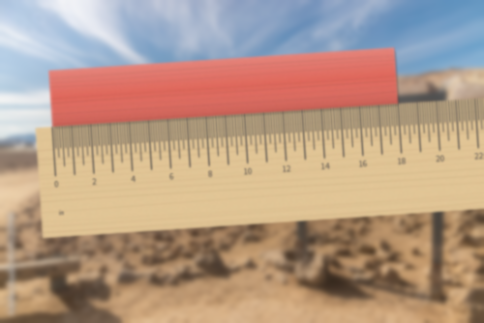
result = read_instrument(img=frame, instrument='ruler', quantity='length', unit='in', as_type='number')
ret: 18 in
